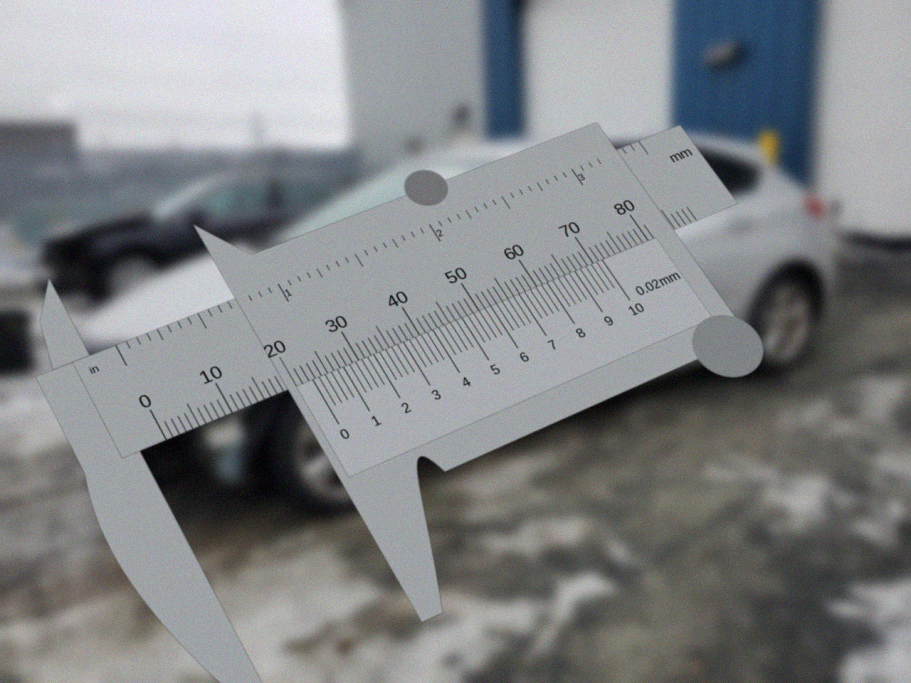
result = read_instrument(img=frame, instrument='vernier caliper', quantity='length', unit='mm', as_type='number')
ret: 22.6 mm
